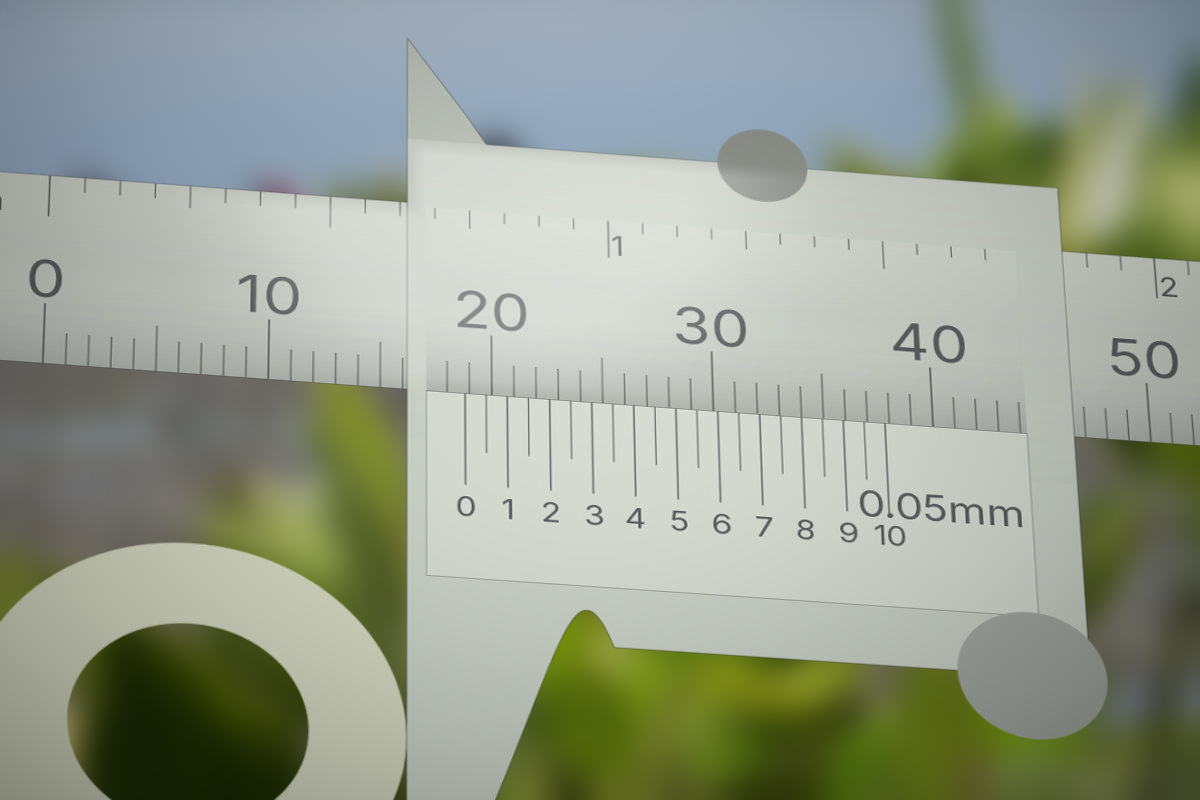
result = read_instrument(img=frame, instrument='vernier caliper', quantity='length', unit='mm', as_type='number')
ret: 18.8 mm
